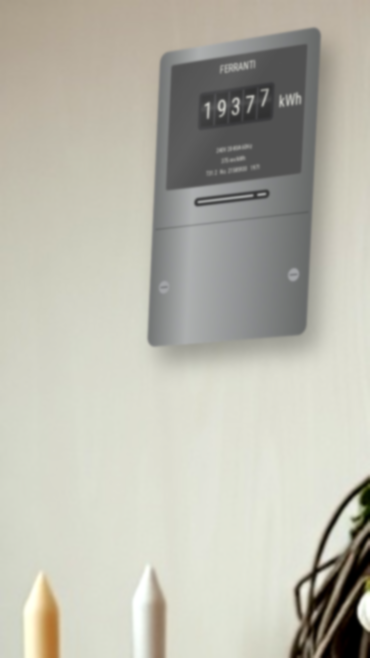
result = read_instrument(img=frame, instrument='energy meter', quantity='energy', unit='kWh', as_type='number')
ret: 19377 kWh
